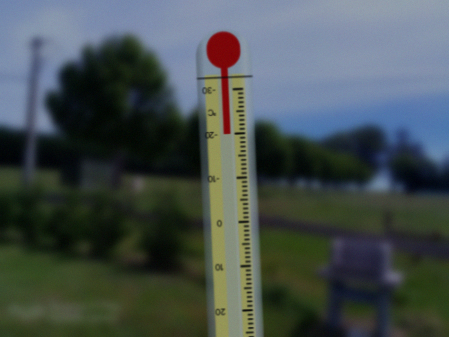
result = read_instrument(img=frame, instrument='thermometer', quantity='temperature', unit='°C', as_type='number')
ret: -20 °C
